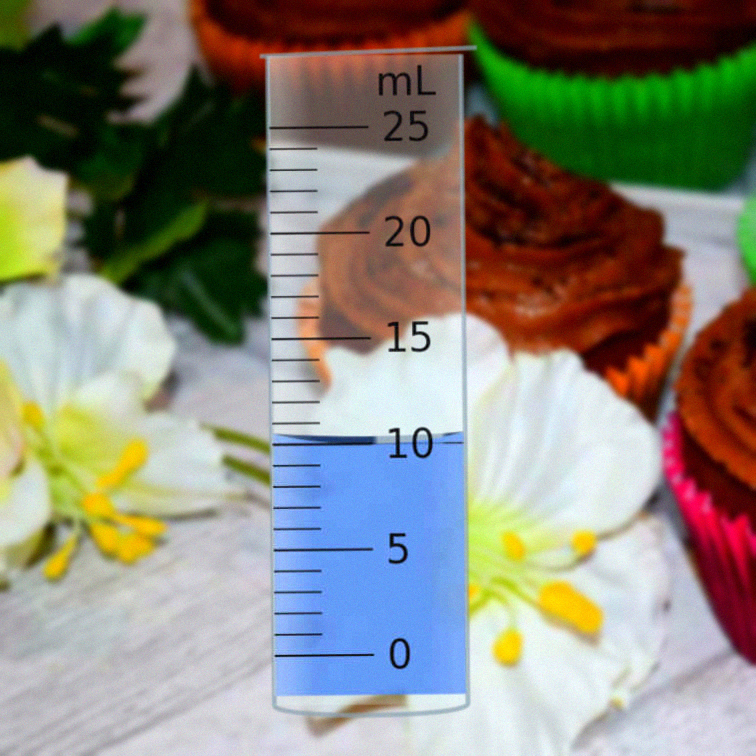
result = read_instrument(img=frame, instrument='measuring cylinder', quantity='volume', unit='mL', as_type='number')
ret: 10 mL
